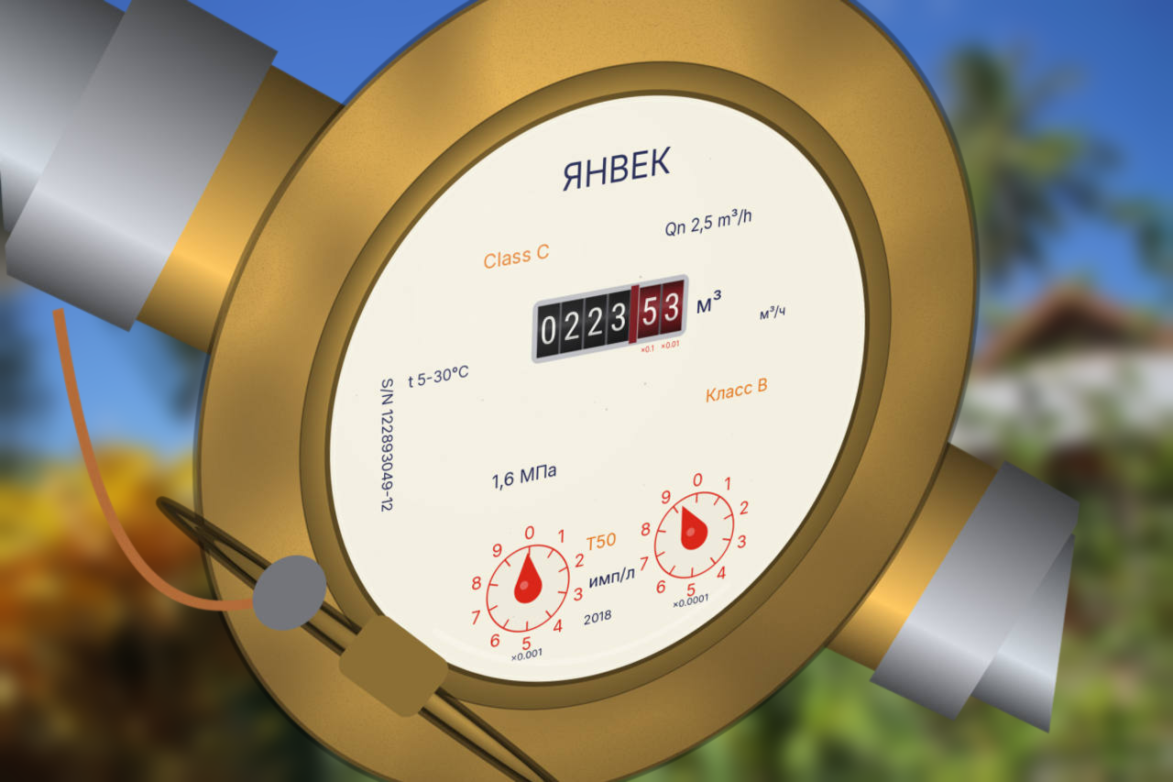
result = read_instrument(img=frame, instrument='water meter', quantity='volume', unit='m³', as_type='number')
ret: 223.5299 m³
